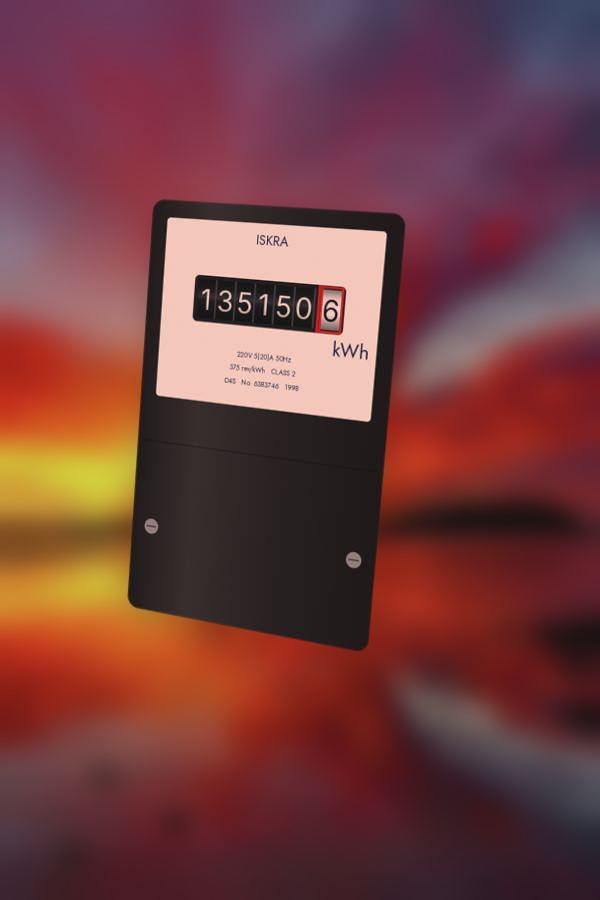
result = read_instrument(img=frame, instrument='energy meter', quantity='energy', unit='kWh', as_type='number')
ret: 135150.6 kWh
